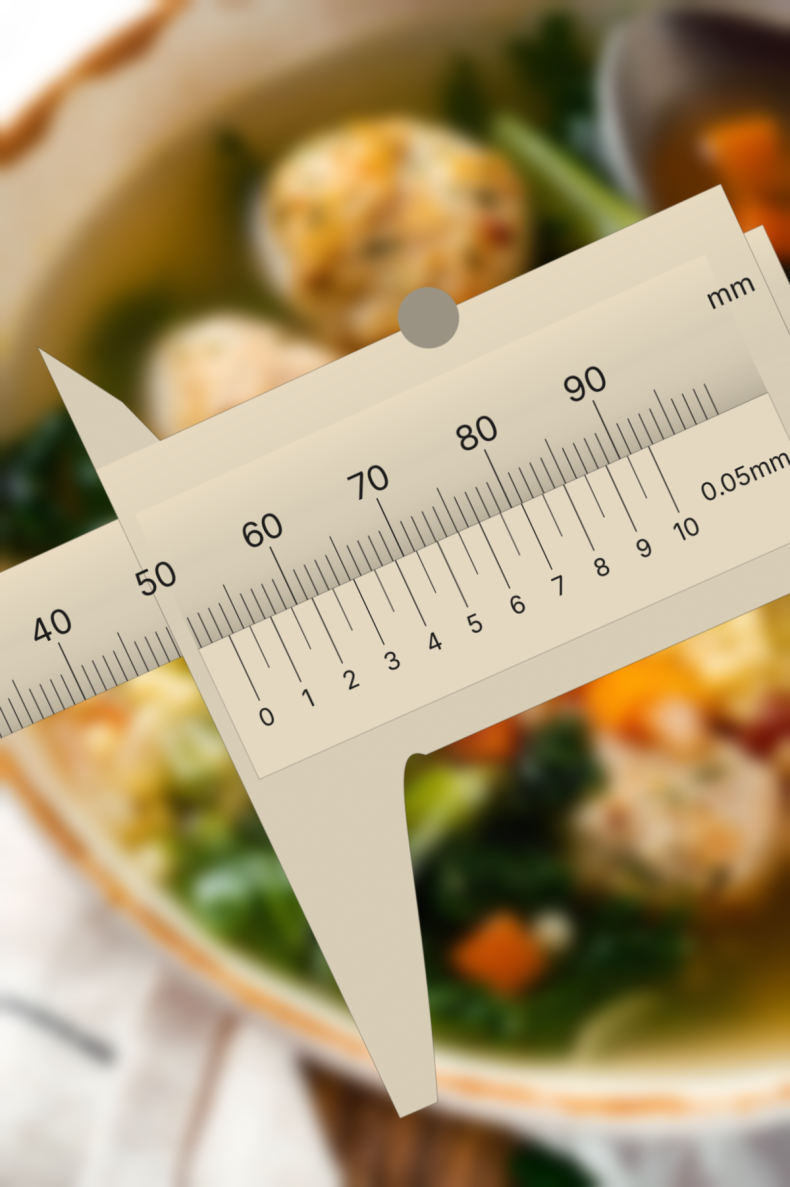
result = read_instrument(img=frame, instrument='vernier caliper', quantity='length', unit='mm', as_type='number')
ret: 53.6 mm
